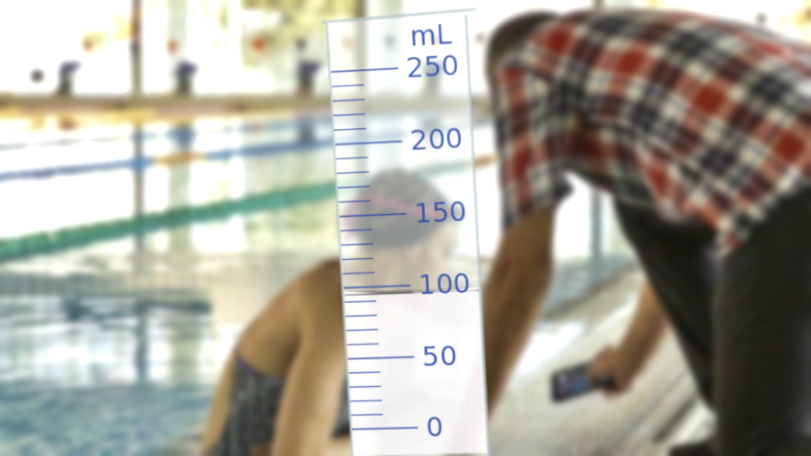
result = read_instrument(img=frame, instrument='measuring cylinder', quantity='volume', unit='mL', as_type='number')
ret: 95 mL
